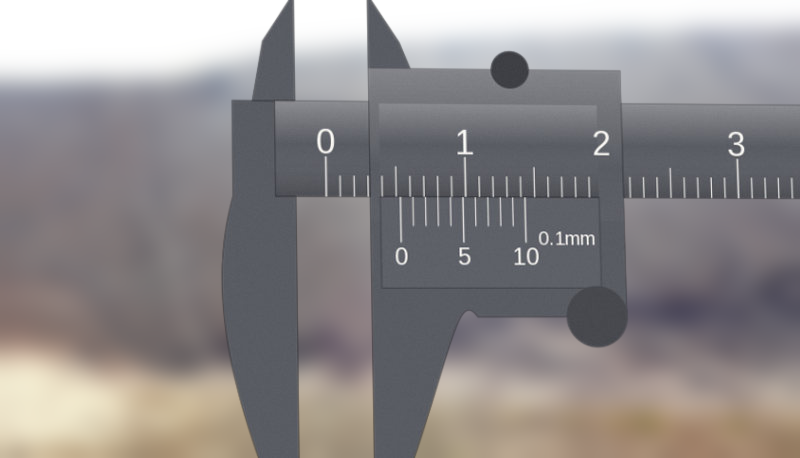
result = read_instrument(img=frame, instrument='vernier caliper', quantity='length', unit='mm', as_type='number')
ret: 5.3 mm
